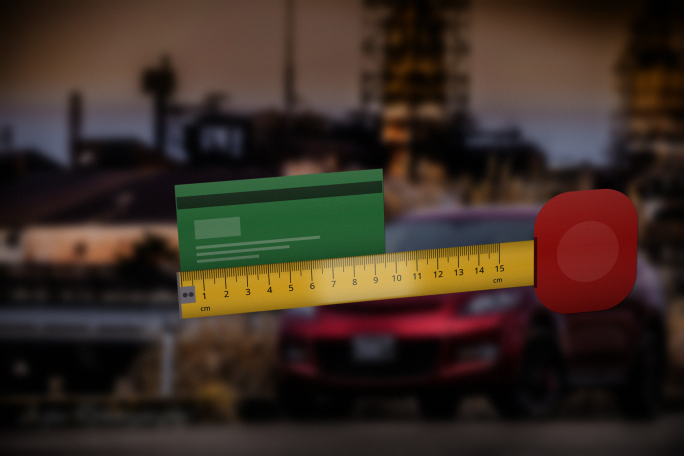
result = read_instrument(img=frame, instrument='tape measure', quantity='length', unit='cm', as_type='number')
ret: 9.5 cm
